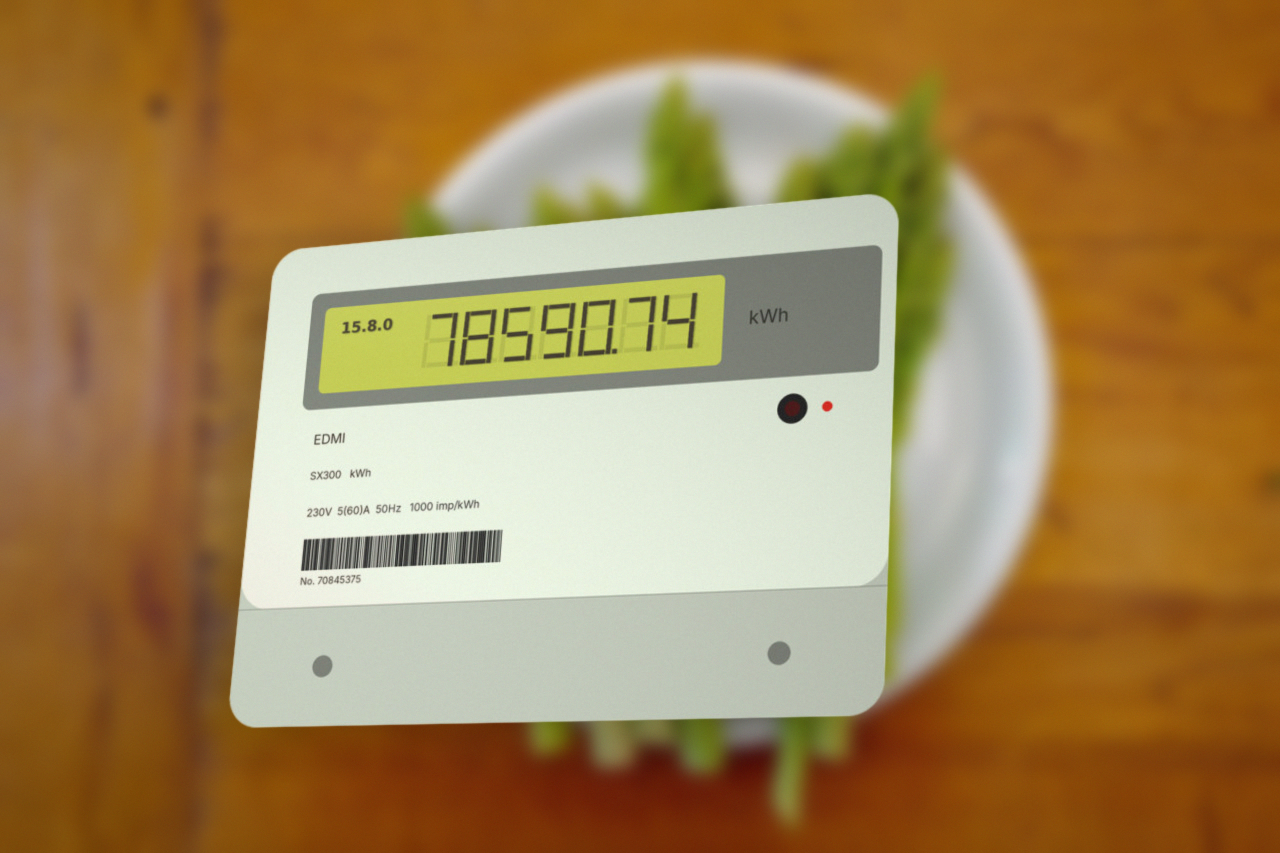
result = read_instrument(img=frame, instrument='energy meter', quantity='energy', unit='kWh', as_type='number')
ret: 78590.74 kWh
